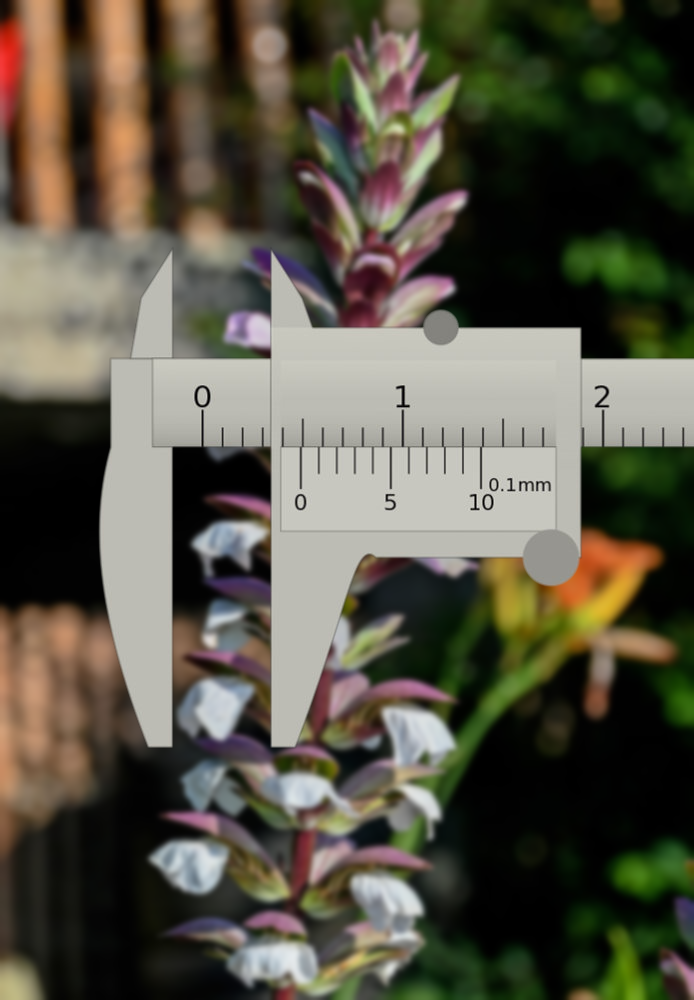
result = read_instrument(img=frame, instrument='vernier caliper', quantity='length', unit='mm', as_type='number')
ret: 4.9 mm
